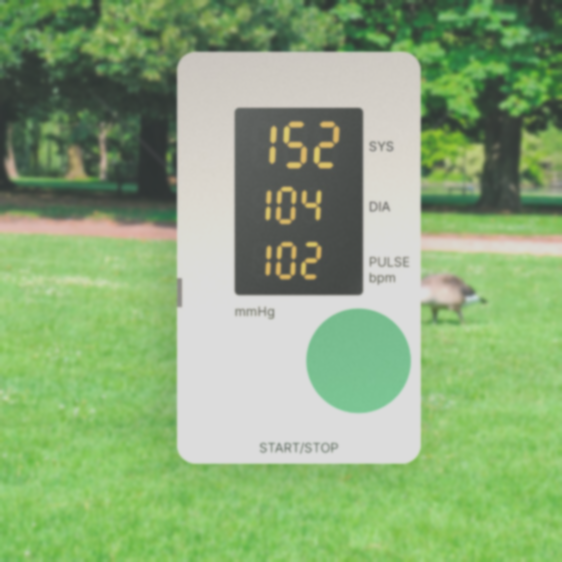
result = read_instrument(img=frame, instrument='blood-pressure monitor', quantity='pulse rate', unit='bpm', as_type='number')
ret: 102 bpm
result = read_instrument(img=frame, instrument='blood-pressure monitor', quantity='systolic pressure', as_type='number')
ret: 152 mmHg
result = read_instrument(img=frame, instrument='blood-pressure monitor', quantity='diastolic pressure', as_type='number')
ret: 104 mmHg
